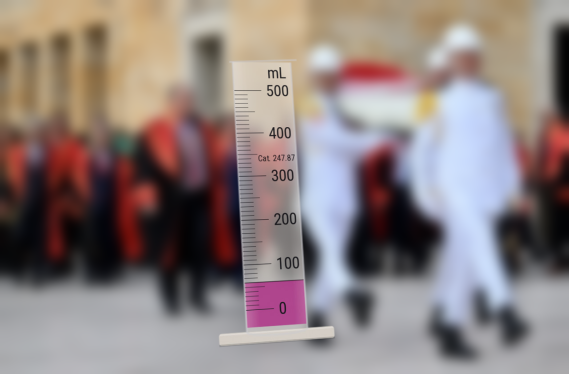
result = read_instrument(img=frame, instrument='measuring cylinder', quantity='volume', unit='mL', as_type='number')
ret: 60 mL
